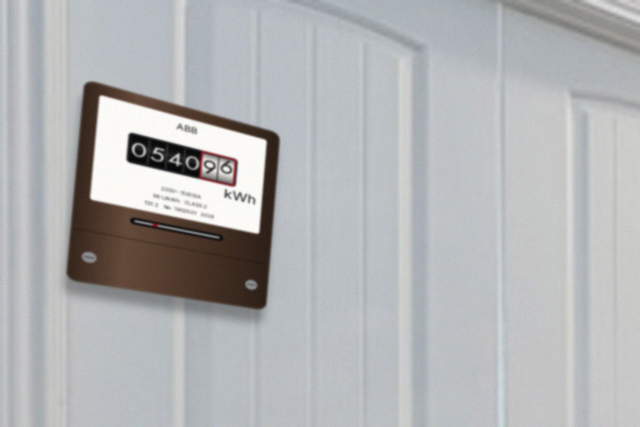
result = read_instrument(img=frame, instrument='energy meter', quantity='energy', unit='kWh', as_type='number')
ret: 540.96 kWh
